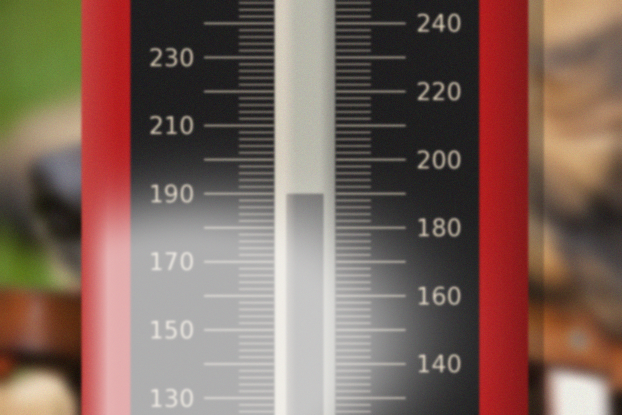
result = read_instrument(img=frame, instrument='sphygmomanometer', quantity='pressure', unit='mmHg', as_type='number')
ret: 190 mmHg
